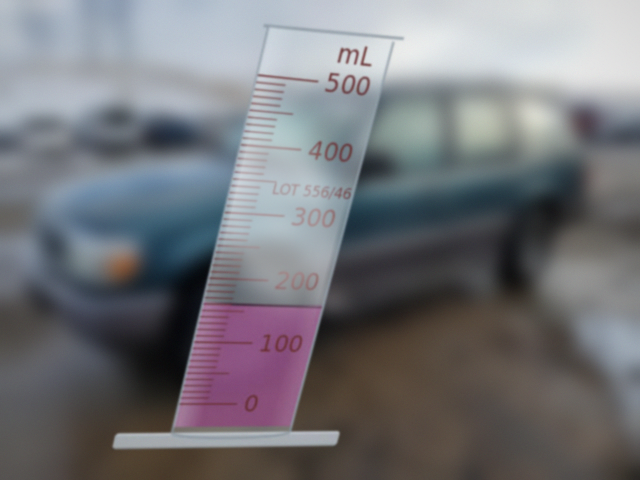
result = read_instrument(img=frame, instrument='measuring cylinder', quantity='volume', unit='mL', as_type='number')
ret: 160 mL
